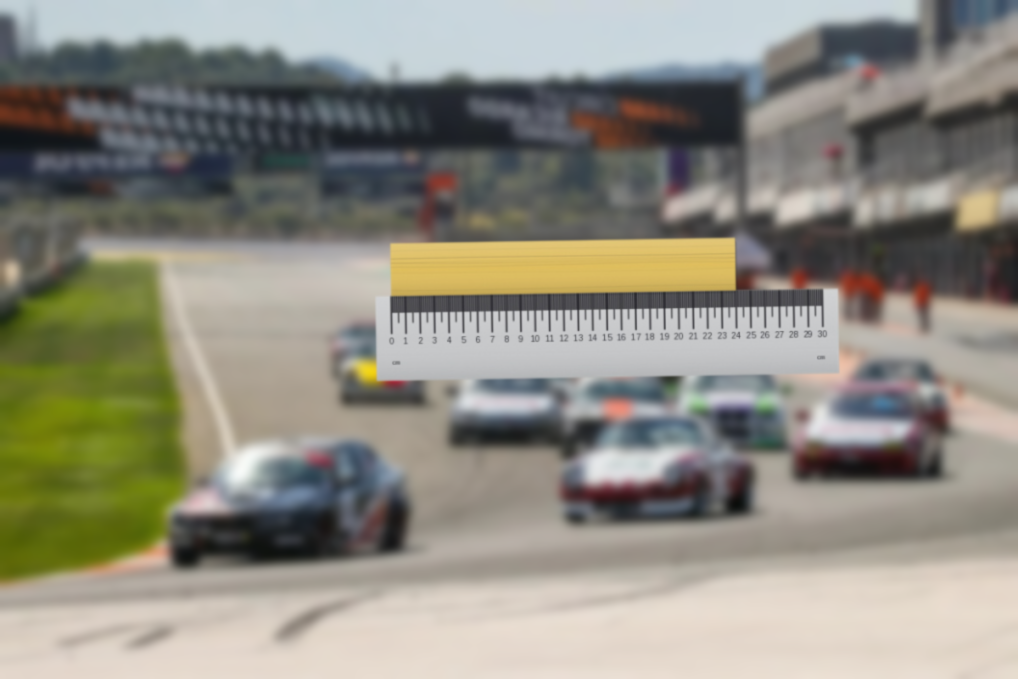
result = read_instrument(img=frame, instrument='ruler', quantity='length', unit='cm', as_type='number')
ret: 24 cm
